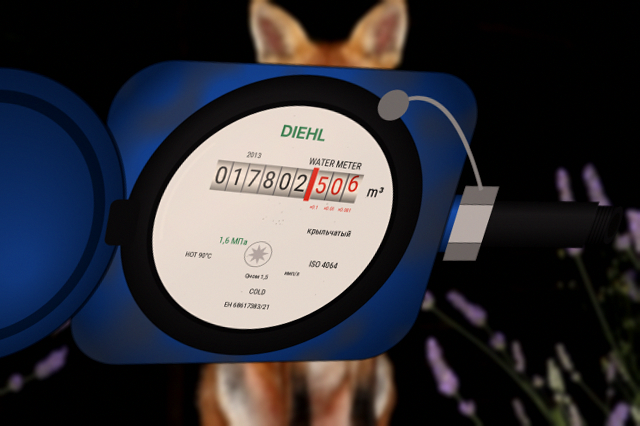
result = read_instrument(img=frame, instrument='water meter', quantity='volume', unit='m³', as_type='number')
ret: 17802.506 m³
